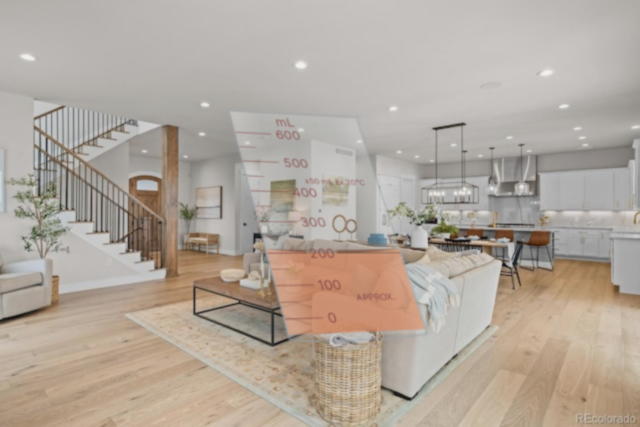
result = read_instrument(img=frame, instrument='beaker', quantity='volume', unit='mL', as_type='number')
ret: 200 mL
